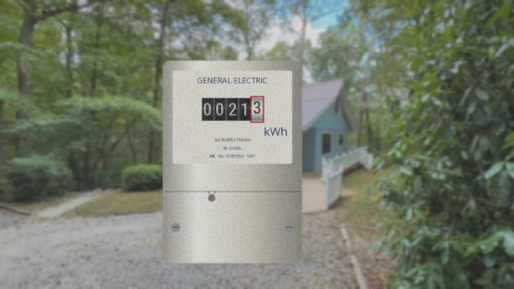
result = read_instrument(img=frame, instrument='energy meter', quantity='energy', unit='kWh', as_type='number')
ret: 21.3 kWh
